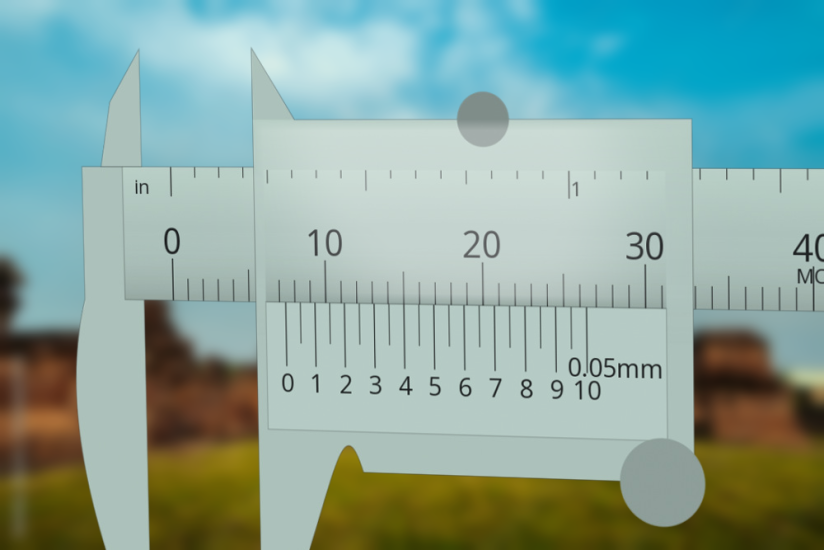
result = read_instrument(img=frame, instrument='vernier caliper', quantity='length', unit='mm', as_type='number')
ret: 7.4 mm
